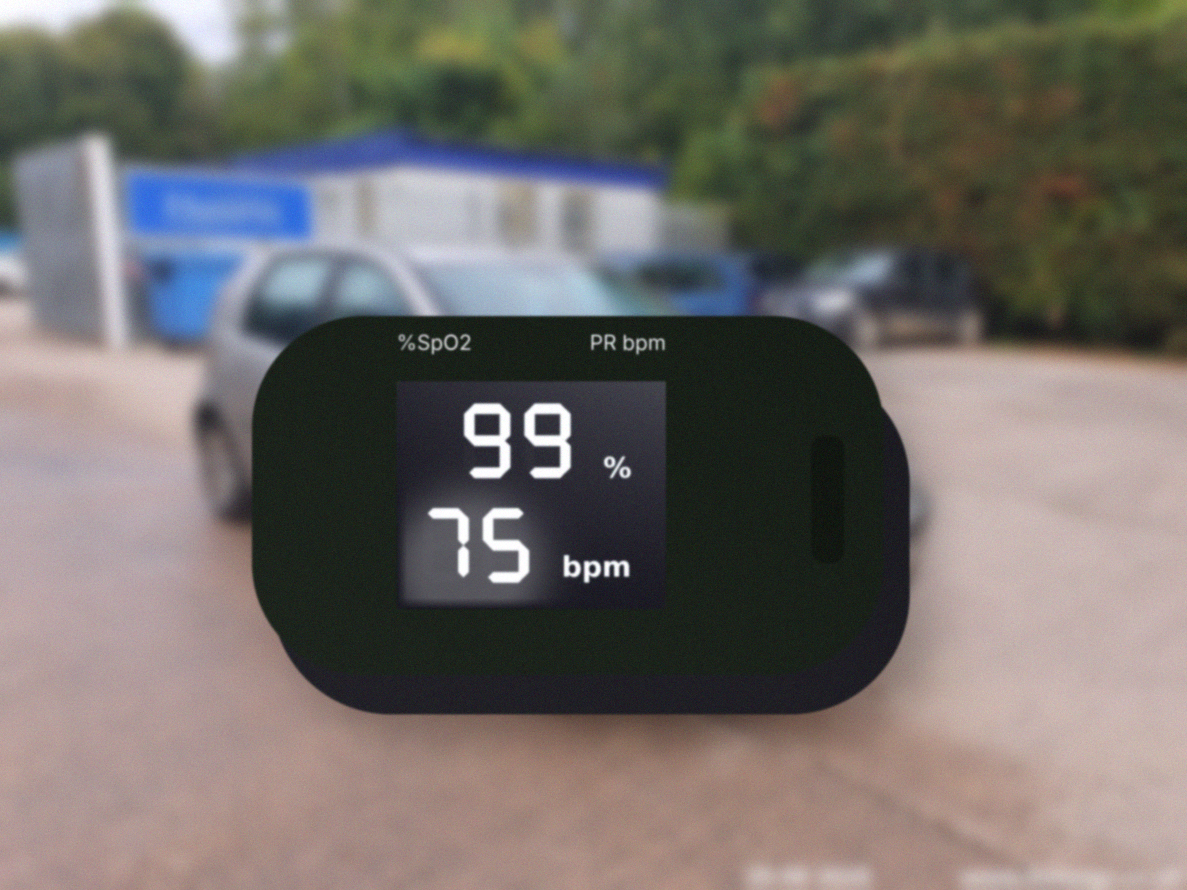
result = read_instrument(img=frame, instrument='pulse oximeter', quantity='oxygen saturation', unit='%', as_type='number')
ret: 99 %
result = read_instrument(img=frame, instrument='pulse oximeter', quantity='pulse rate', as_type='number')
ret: 75 bpm
